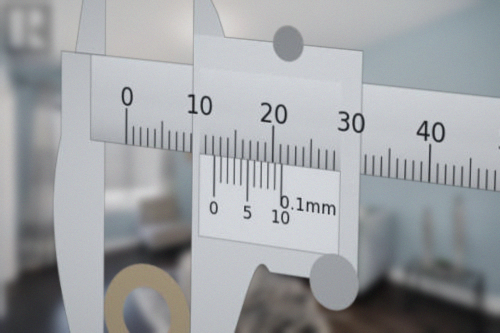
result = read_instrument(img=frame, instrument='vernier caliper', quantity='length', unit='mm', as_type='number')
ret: 12.2 mm
